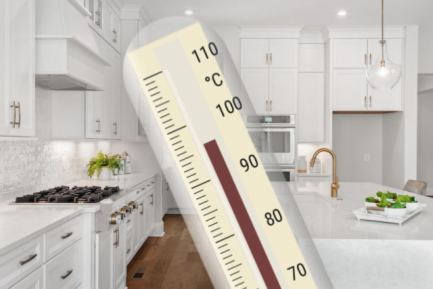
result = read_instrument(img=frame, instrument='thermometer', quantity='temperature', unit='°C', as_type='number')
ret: 96 °C
